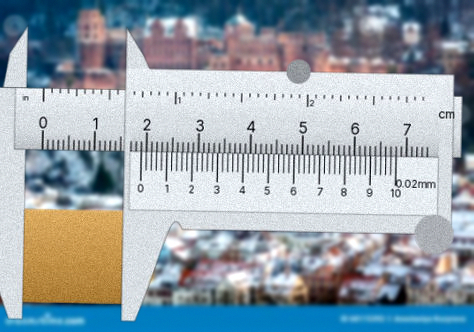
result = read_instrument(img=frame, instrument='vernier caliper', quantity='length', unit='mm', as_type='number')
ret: 19.0 mm
